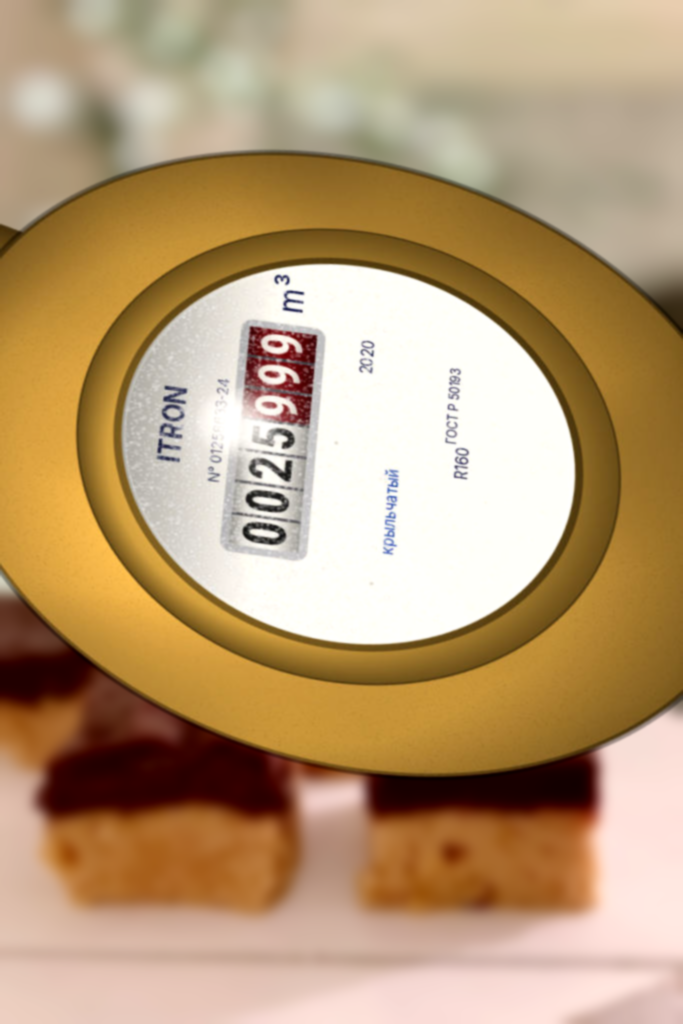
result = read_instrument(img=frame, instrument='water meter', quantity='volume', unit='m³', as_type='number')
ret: 25.999 m³
